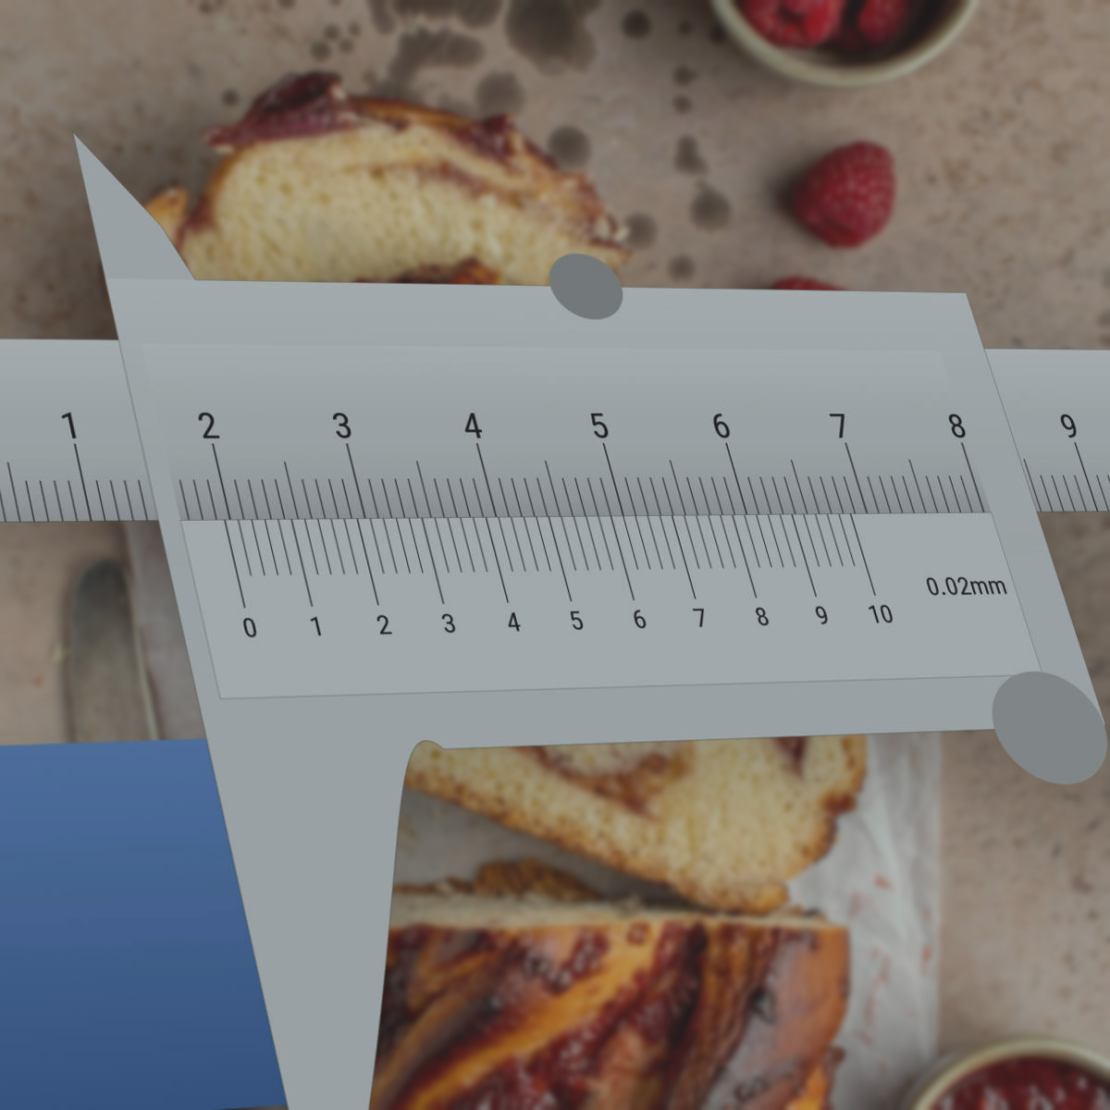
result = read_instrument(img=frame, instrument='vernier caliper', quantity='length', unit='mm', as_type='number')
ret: 19.6 mm
